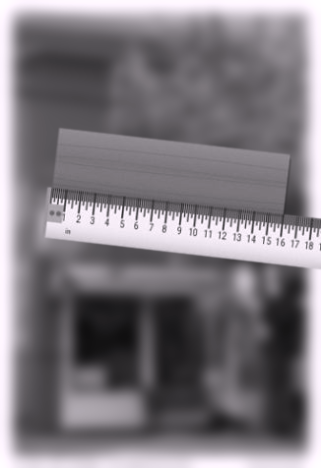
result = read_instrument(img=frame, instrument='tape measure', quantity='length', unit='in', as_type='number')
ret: 16 in
